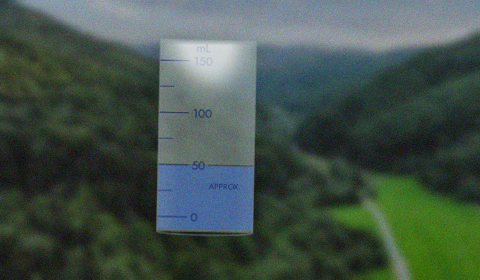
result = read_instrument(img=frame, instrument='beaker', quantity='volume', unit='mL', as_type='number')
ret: 50 mL
